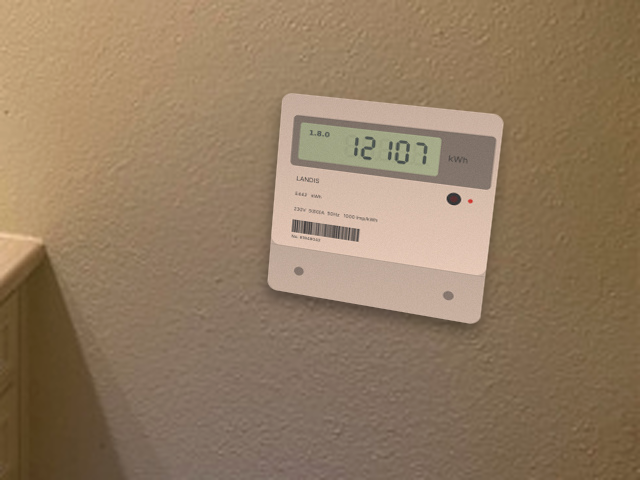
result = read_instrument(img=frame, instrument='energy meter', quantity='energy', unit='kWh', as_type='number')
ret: 12107 kWh
